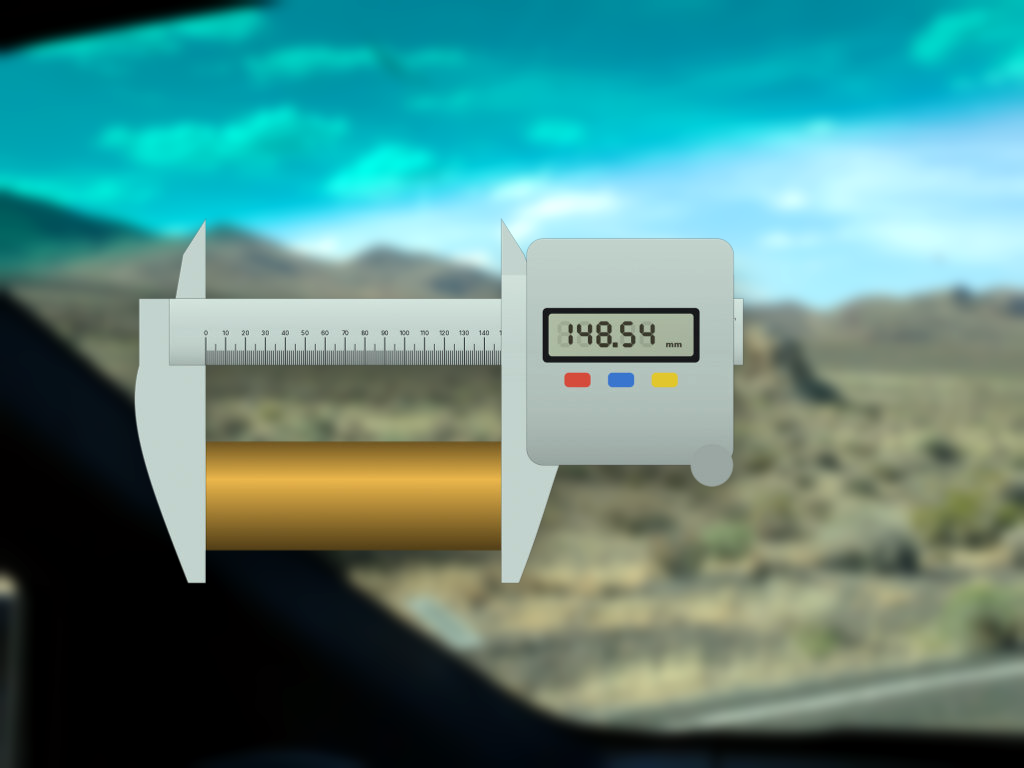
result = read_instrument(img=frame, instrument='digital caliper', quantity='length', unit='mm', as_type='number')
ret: 148.54 mm
